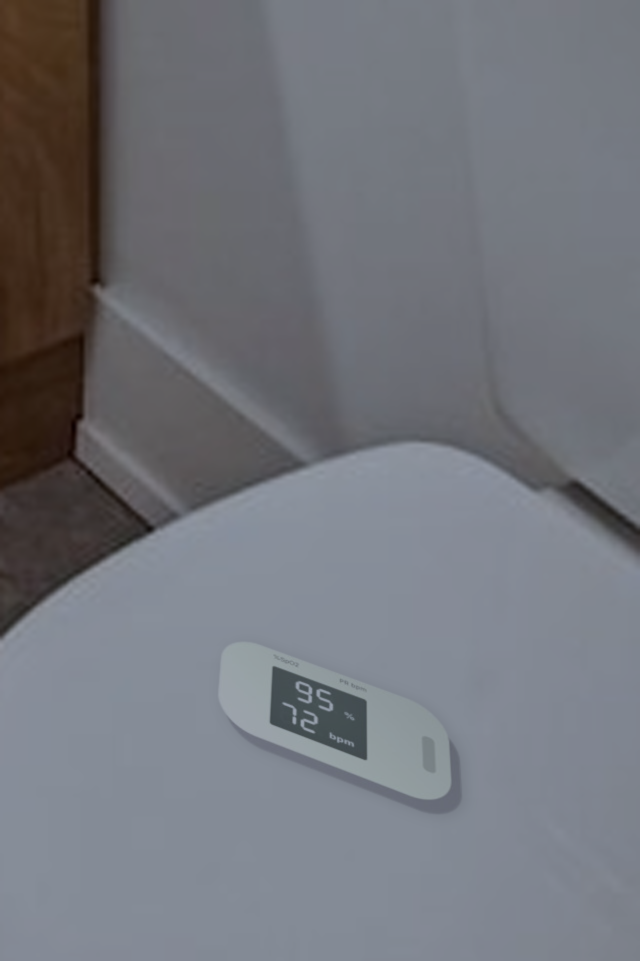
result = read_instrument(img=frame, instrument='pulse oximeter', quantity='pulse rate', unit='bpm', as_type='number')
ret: 72 bpm
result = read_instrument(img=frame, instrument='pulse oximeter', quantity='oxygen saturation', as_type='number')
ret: 95 %
